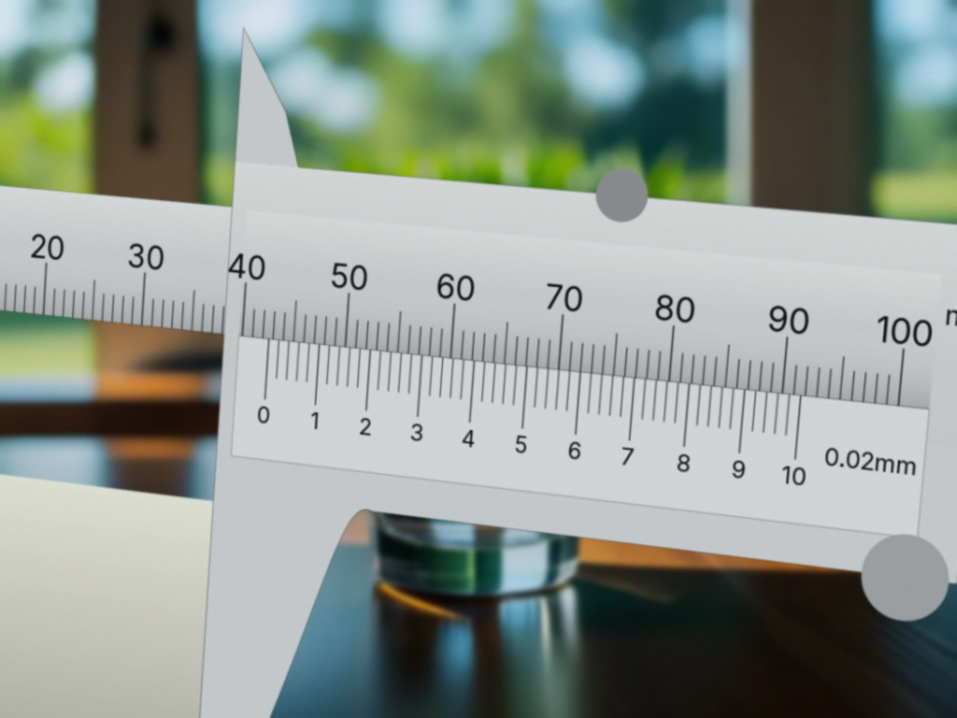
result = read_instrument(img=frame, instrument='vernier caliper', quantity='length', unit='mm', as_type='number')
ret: 42.6 mm
